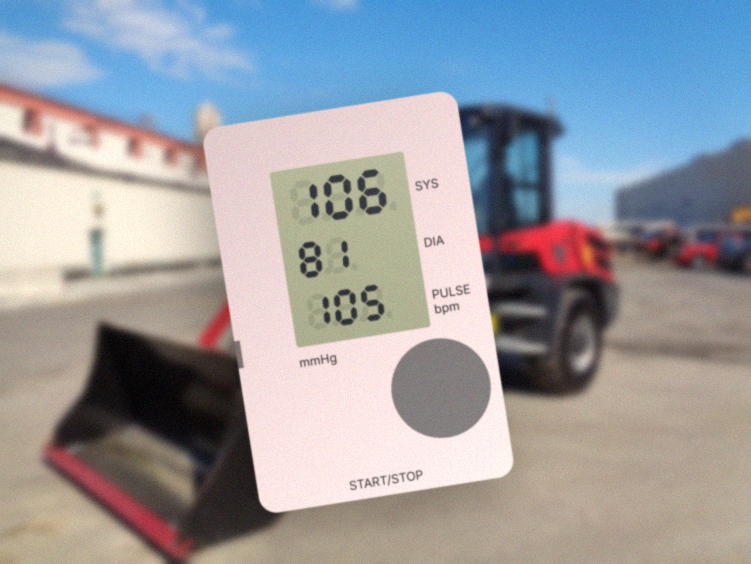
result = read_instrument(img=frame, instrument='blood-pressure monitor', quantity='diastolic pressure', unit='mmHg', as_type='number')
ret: 81 mmHg
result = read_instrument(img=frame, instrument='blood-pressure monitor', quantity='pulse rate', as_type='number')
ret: 105 bpm
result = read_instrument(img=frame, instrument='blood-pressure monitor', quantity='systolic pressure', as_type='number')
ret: 106 mmHg
